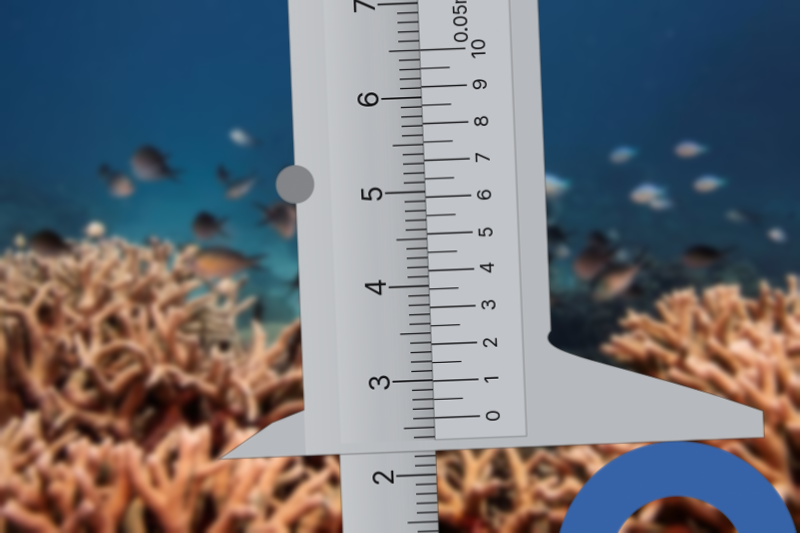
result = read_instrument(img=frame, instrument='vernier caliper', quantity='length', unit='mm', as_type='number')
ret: 26.0 mm
